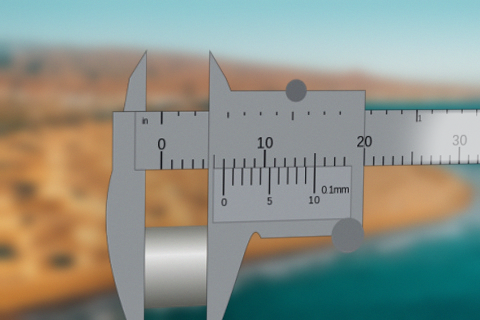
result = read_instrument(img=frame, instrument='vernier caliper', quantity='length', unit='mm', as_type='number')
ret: 6.0 mm
